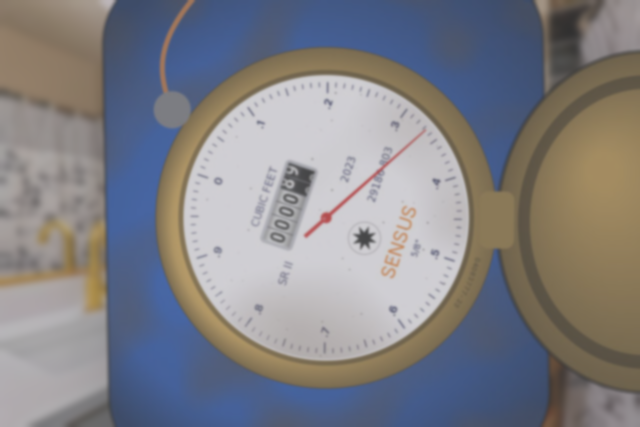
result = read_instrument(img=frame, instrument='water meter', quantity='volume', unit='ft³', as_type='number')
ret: 89.33 ft³
